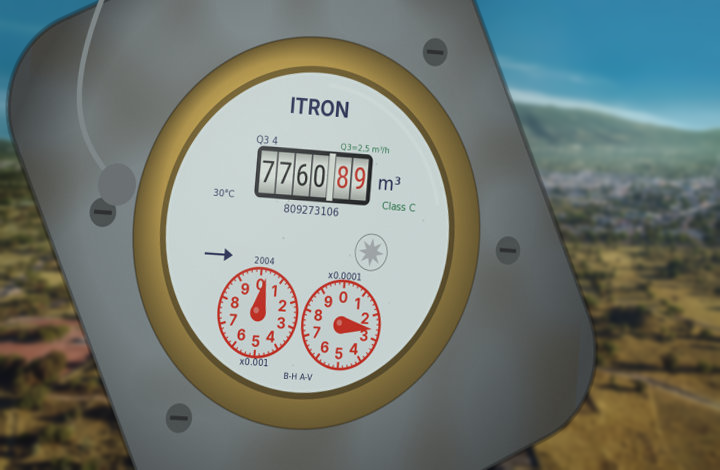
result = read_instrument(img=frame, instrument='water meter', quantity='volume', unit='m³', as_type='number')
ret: 7760.8902 m³
